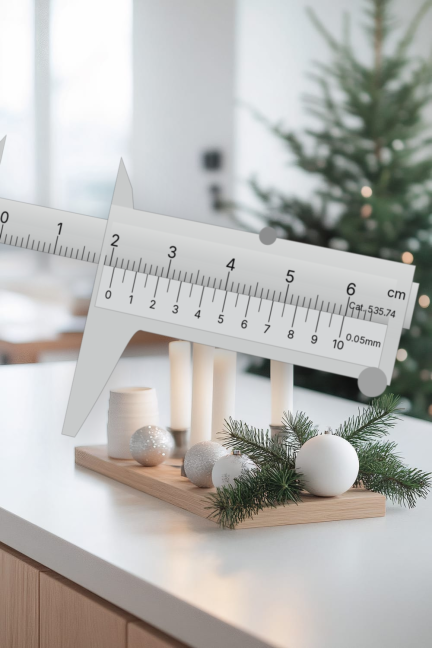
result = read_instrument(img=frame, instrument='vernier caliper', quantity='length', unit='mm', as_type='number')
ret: 20.8 mm
